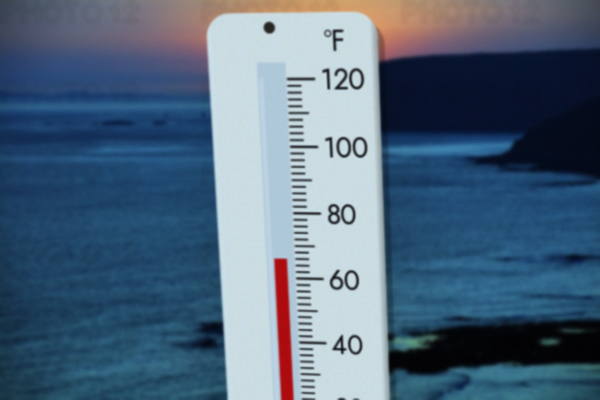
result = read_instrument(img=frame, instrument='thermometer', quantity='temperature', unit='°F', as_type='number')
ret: 66 °F
